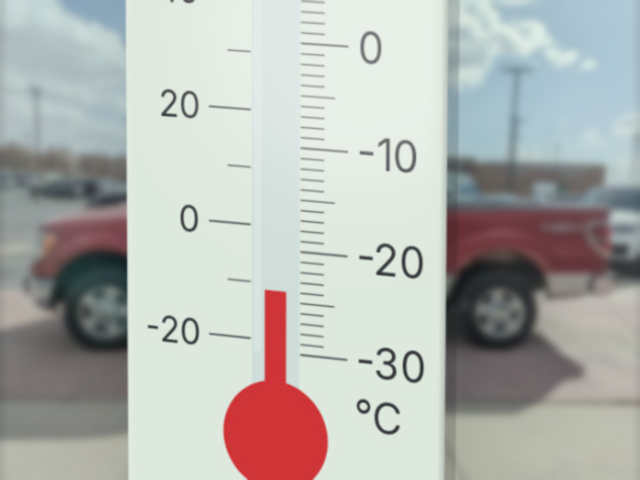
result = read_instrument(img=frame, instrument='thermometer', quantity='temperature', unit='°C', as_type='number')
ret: -24 °C
